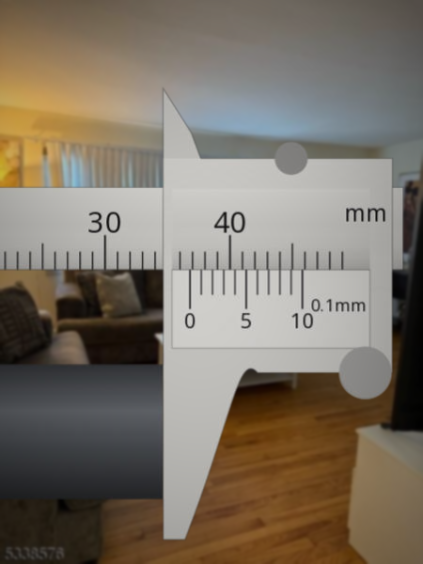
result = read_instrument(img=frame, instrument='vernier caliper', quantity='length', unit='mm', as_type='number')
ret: 36.8 mm
